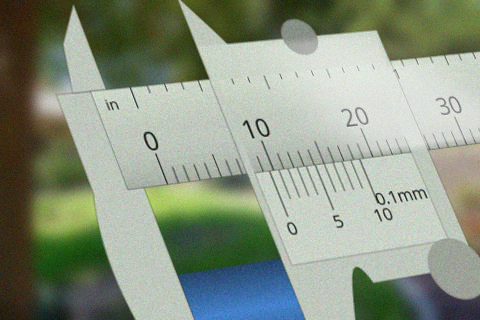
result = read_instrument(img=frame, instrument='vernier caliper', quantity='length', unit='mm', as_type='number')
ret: 9.6 mm
